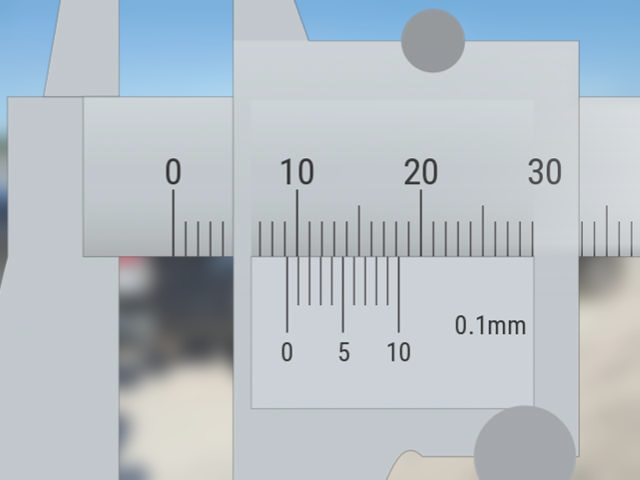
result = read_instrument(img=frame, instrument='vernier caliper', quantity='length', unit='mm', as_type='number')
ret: 9.2 mm
